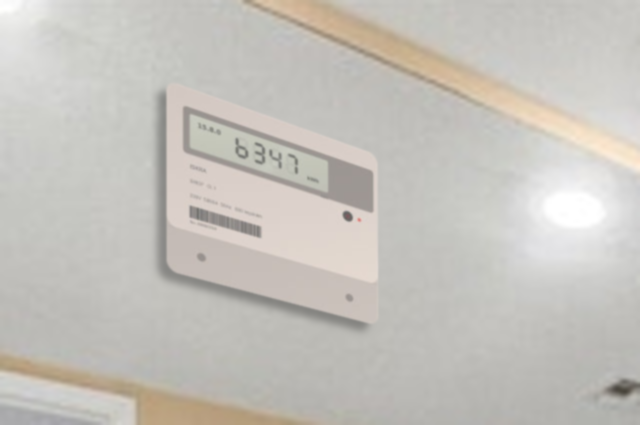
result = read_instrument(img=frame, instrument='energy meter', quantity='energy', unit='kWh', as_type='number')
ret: 6347 kWh
